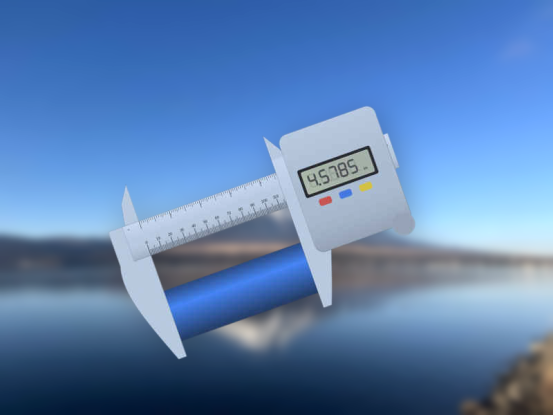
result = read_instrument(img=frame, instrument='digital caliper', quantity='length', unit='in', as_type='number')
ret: 4.5785 in
